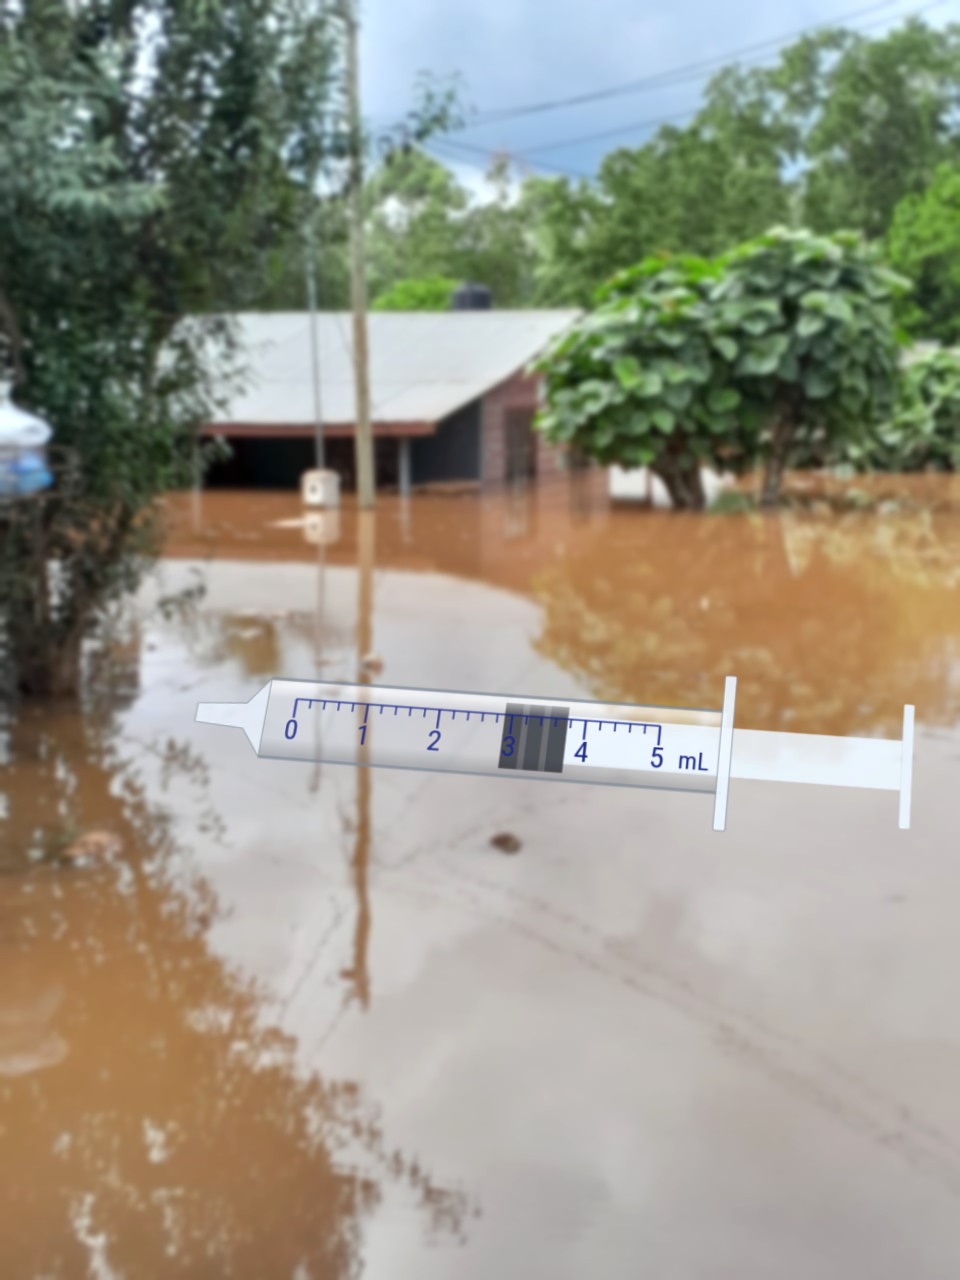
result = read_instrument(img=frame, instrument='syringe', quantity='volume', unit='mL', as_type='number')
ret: 2.9 mL
